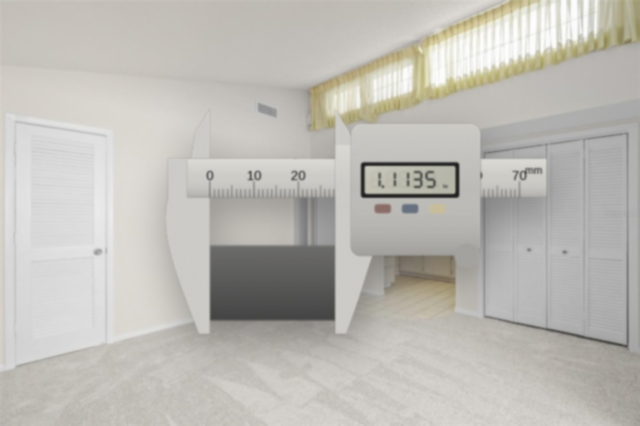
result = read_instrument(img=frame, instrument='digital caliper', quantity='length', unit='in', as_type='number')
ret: 1.1135 in
